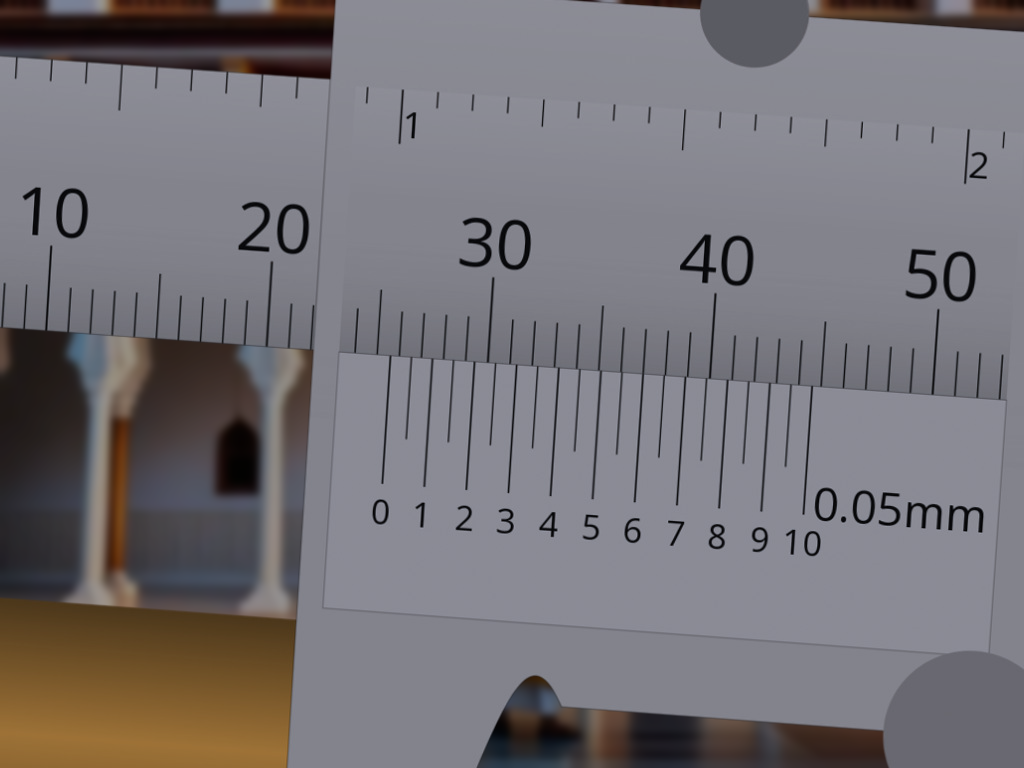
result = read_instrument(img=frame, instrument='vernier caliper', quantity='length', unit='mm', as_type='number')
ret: 25.6 mm
